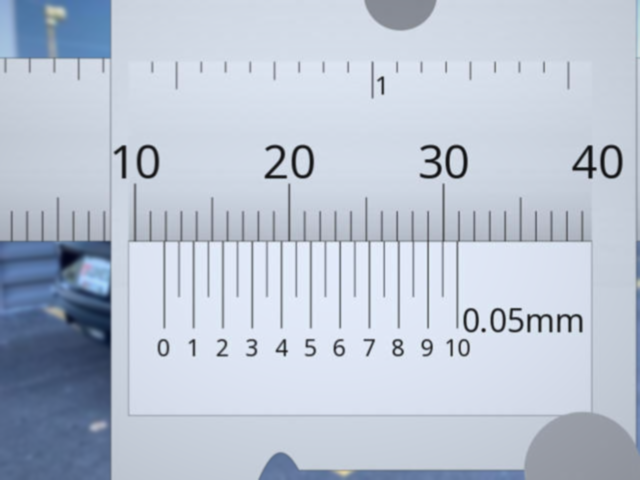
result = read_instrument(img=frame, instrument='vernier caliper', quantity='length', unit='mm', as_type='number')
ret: 11.9 mm
